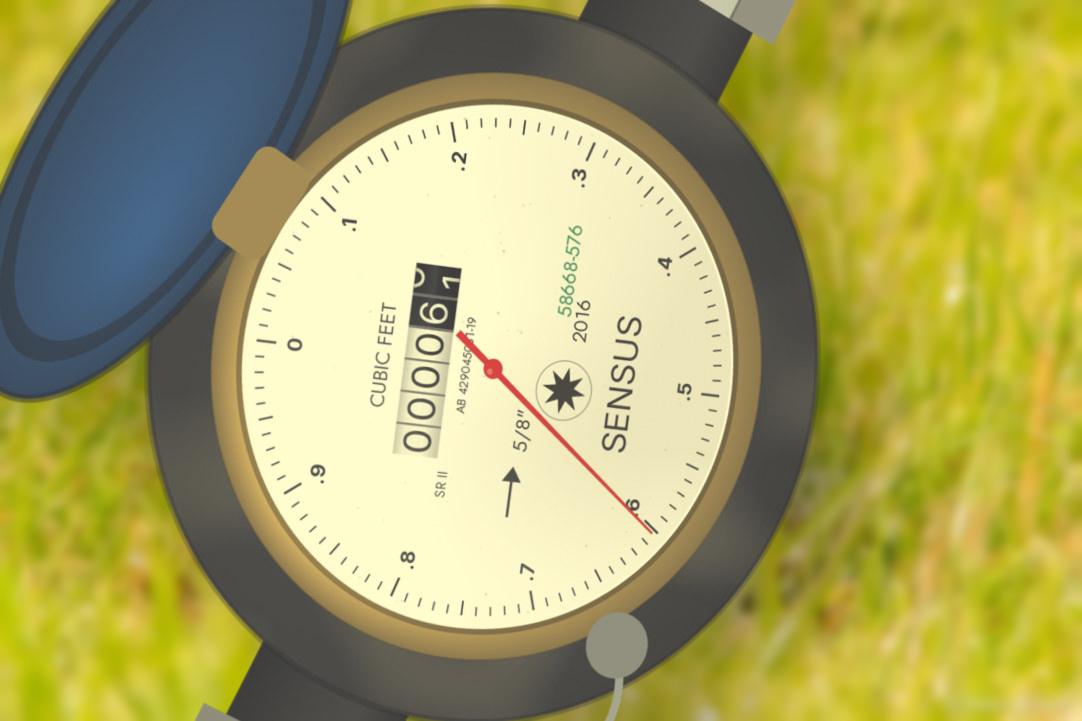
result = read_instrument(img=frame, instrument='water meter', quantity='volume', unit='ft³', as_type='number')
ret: 60.60 ft³
